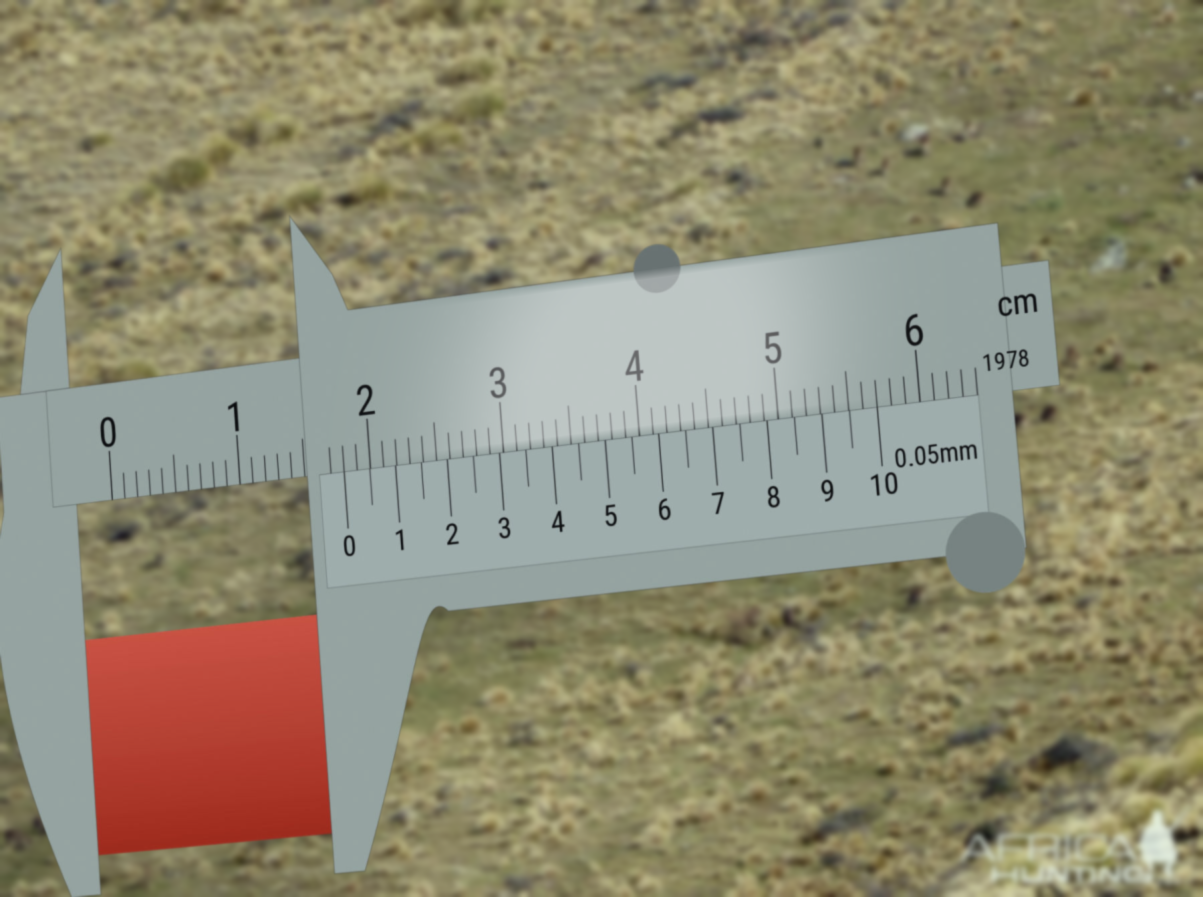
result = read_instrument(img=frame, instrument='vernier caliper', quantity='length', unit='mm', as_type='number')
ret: 18.0 mm
